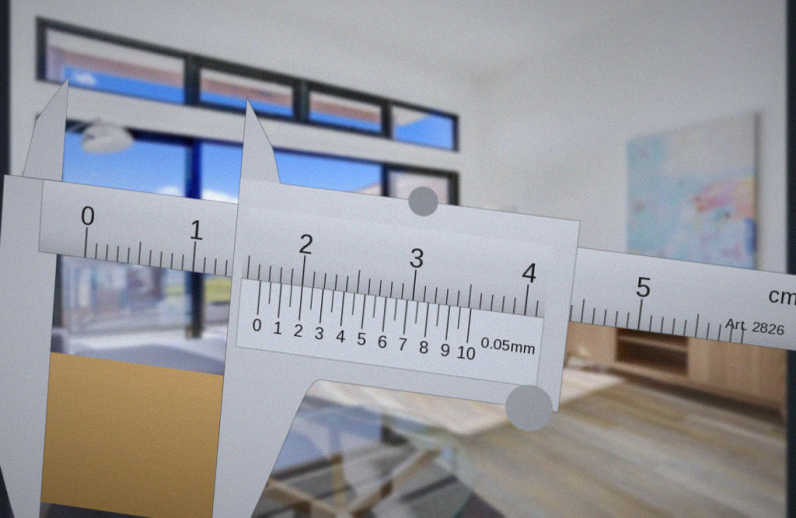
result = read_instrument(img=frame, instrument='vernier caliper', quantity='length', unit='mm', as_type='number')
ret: 16.2 mm
